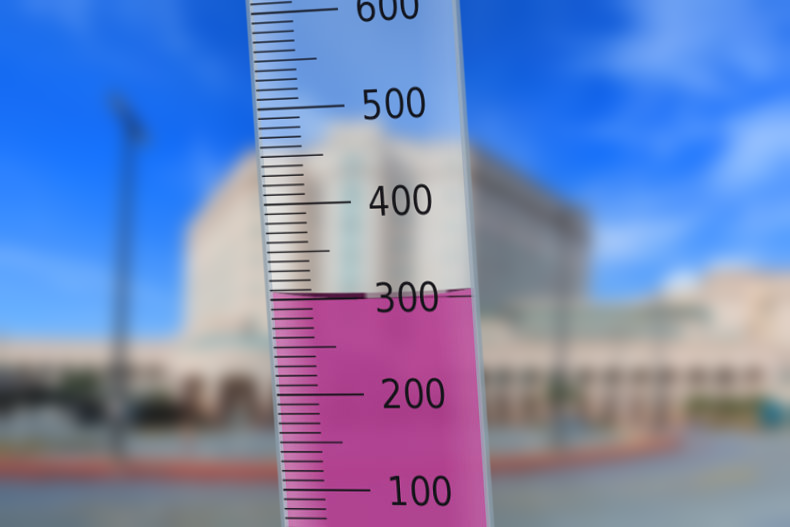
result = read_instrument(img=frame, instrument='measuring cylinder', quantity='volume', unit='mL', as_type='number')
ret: 300 mL
